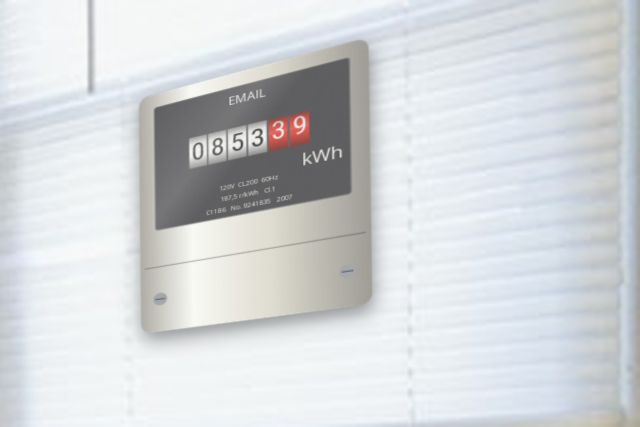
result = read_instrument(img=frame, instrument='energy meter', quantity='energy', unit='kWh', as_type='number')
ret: 853.39 kWh
